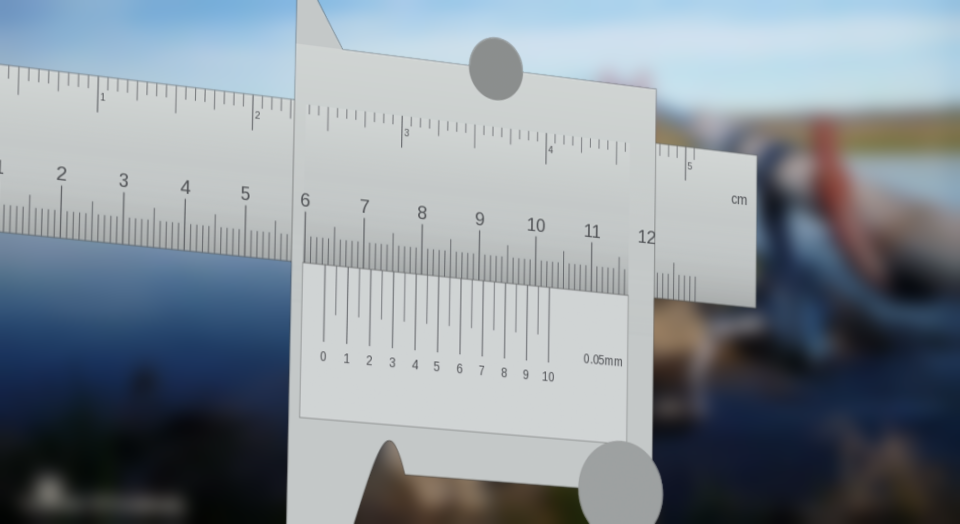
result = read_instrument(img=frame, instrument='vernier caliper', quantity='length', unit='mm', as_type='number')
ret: 63.5 mm
